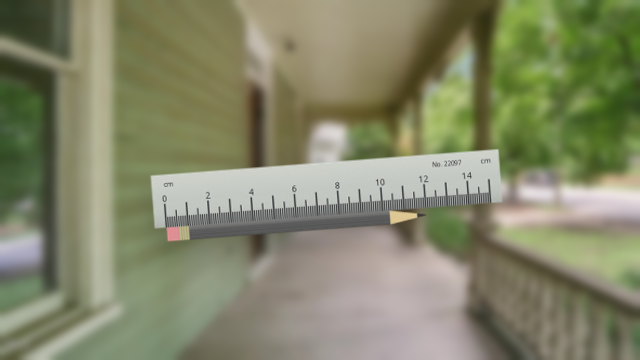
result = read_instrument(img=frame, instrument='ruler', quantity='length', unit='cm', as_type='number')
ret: 12 cm
